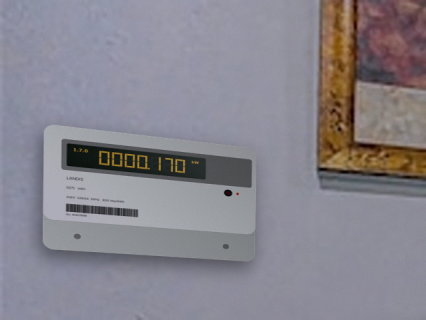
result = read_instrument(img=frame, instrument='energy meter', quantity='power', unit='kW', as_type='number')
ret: 0.170 kW
